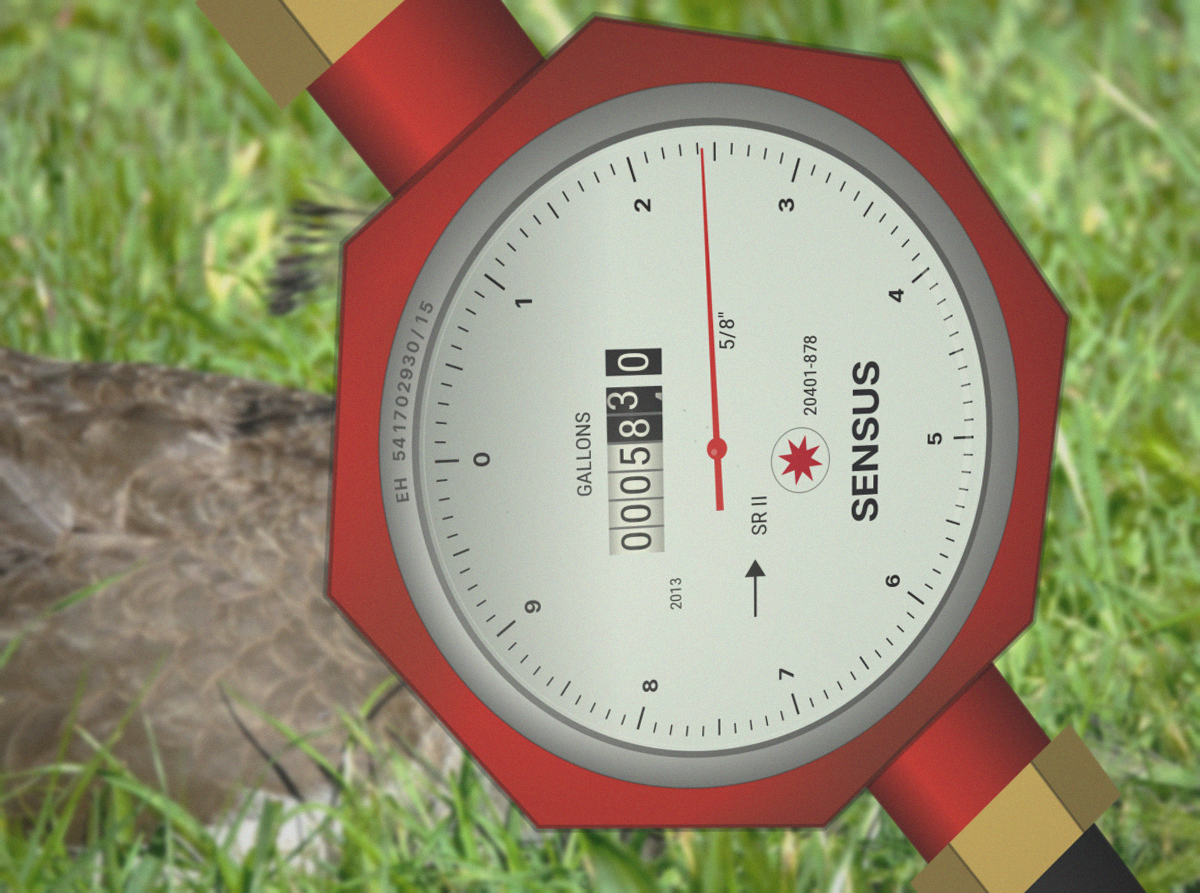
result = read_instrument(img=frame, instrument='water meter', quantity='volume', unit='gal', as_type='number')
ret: 5832.4 gal
